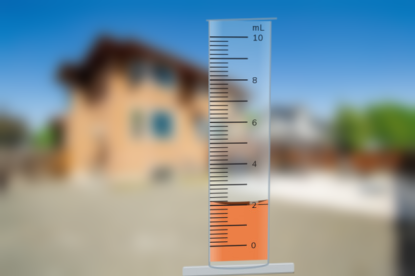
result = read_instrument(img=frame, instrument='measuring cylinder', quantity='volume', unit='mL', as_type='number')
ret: 2 mL
